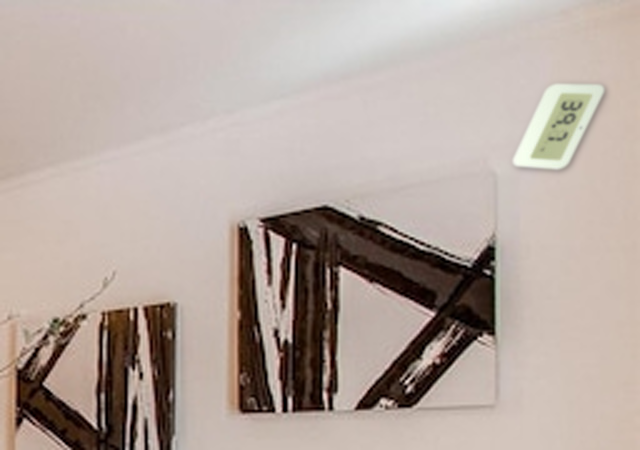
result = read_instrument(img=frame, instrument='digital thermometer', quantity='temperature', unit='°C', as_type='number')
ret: 39.7 °C
